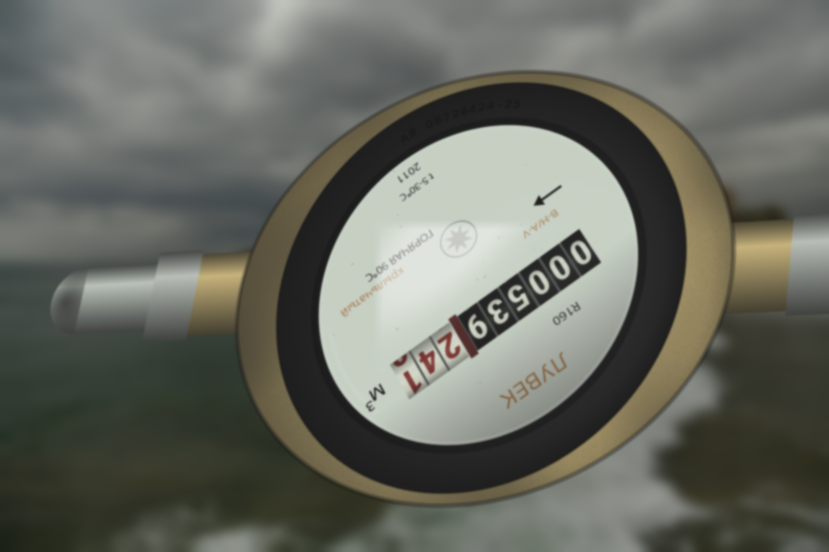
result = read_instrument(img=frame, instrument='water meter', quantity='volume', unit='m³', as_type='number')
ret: 539.241 m³
